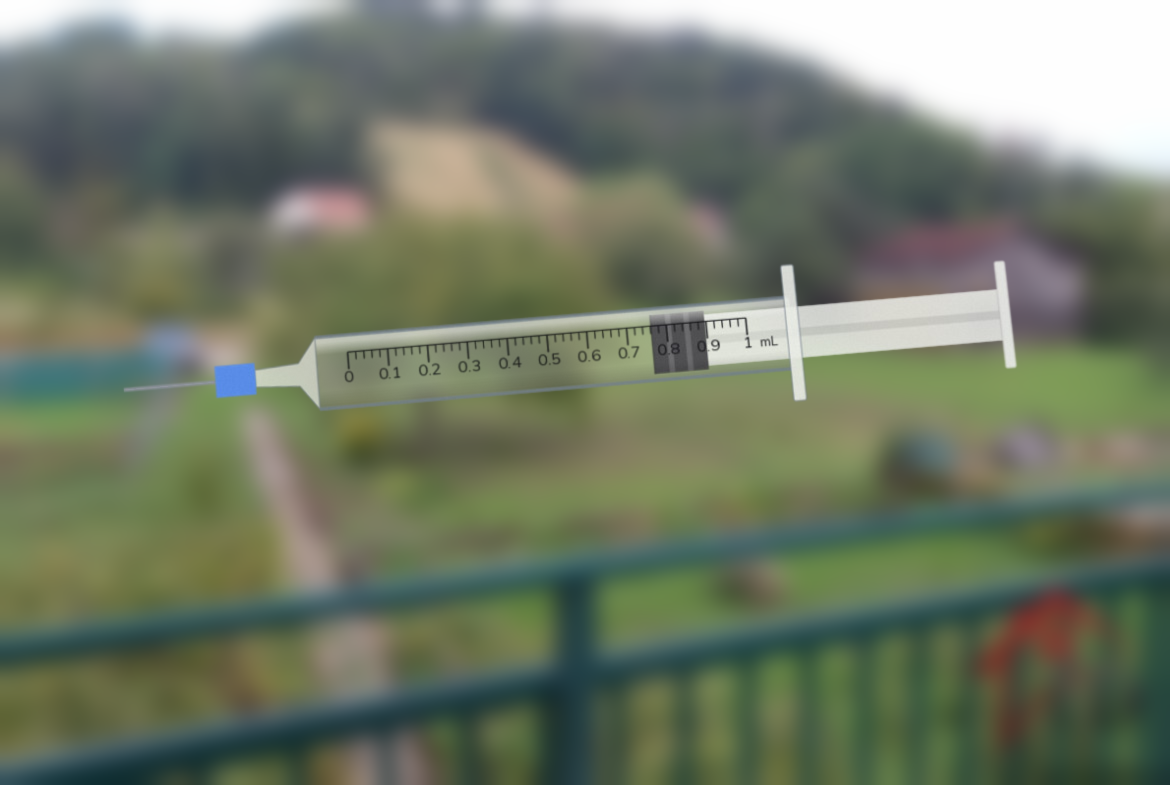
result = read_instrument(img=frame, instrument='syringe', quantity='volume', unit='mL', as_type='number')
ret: 0.76 mL
